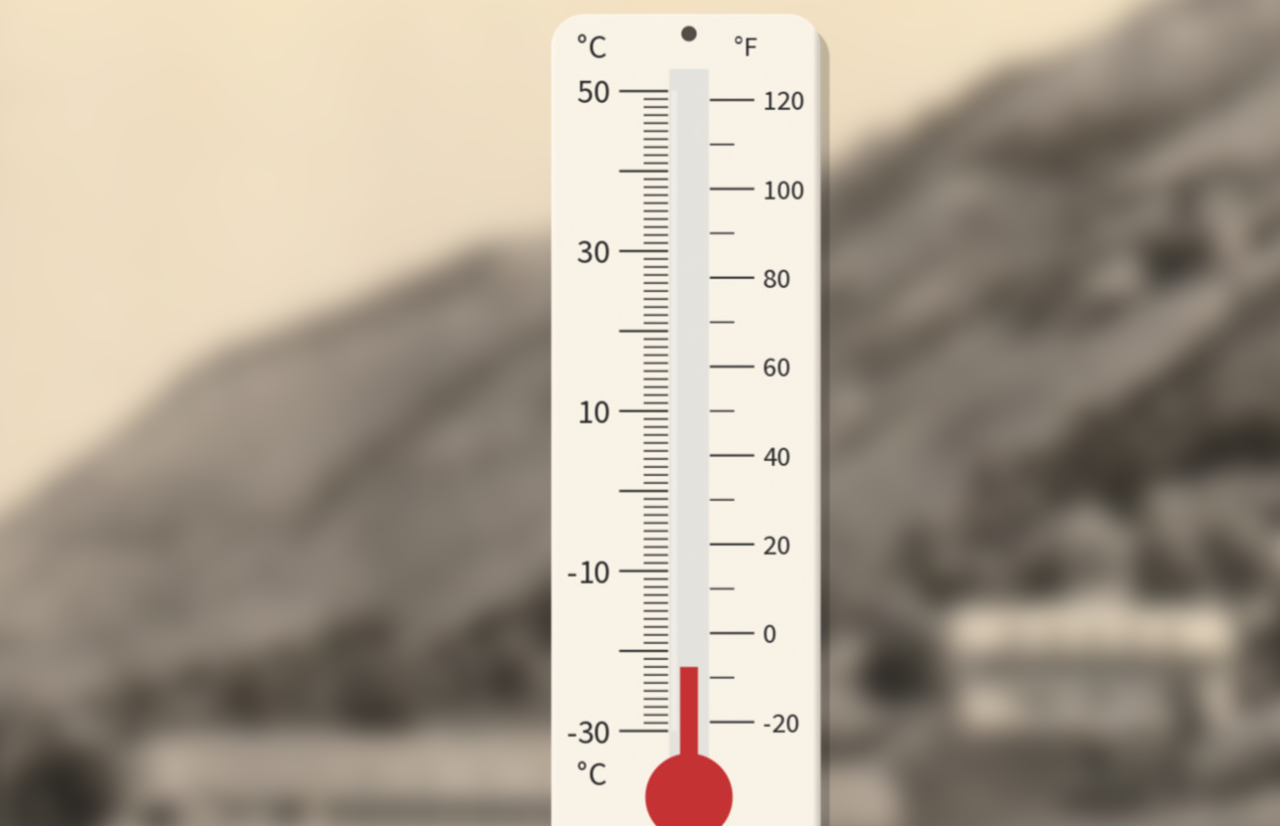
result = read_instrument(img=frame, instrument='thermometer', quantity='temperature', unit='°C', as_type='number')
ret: -22 °C
